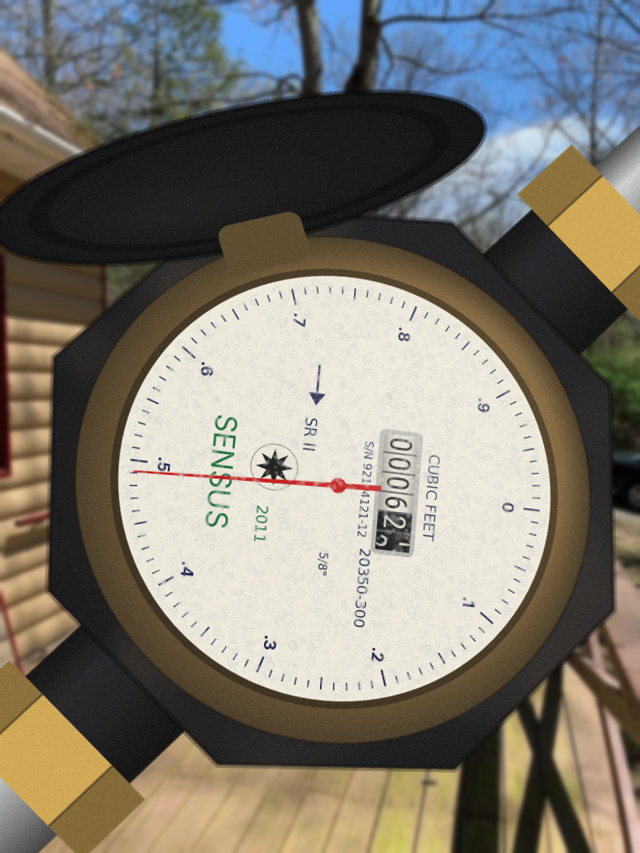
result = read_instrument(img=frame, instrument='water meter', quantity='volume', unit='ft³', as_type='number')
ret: 621.49 ft³
